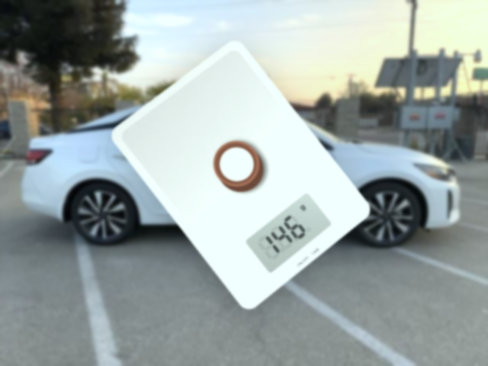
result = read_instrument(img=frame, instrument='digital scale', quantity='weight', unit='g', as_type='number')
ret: 146 g
